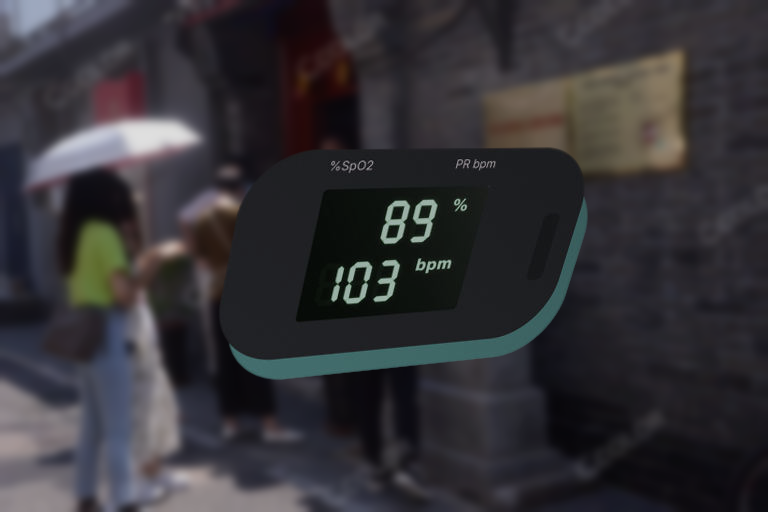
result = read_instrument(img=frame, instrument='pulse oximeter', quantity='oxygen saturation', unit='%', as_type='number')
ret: 89 %
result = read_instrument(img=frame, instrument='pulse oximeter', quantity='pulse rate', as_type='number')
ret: 103 bpm
